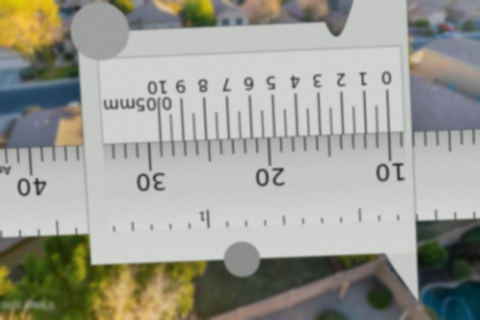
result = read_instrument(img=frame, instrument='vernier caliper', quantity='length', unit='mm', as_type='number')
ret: 10.0 mm
